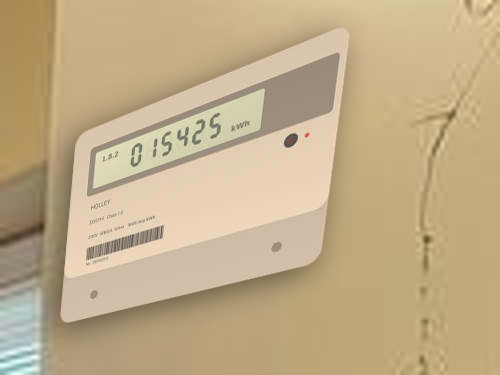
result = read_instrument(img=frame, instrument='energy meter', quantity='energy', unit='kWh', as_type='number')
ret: 15425 kWh
